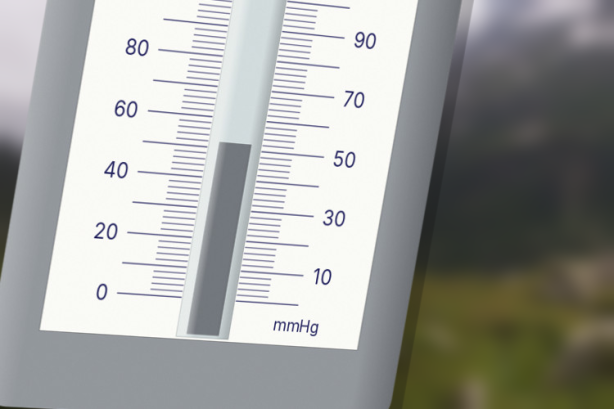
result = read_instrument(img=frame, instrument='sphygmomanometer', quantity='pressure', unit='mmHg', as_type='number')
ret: 52 mmHg
